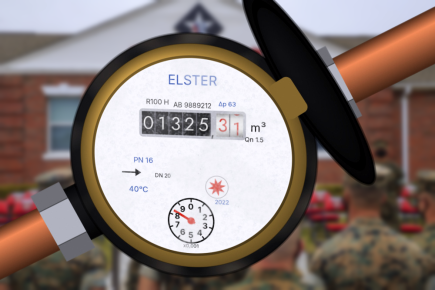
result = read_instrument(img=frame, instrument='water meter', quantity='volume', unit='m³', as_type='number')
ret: 1325.308 m³
